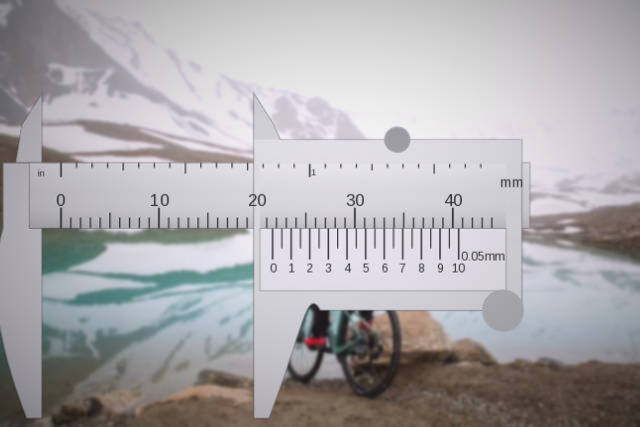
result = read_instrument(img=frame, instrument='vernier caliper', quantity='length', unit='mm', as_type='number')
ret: 21.6 mm
